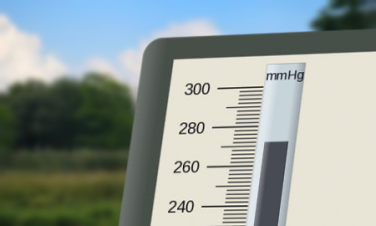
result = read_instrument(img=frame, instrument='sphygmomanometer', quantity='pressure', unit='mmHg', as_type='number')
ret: 272 mmHg
